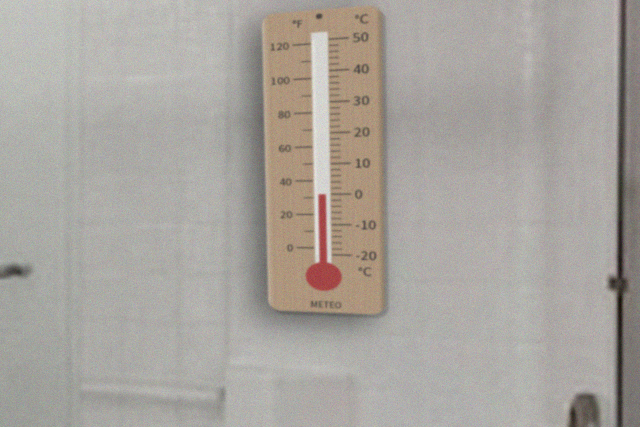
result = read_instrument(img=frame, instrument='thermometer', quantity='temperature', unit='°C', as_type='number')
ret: 0 °C
